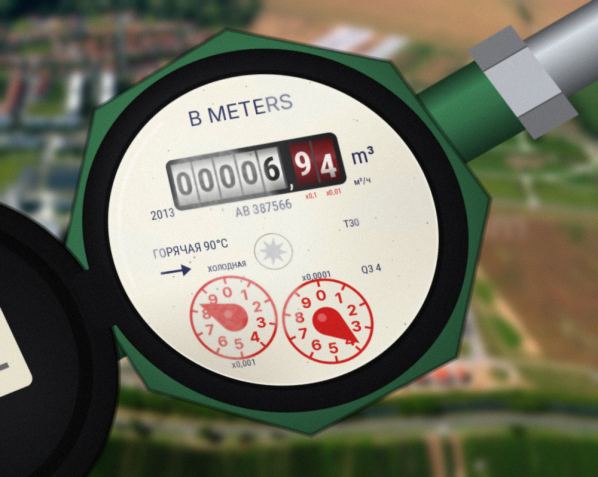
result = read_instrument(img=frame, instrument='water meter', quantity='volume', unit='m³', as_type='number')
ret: 6.9383 m³
